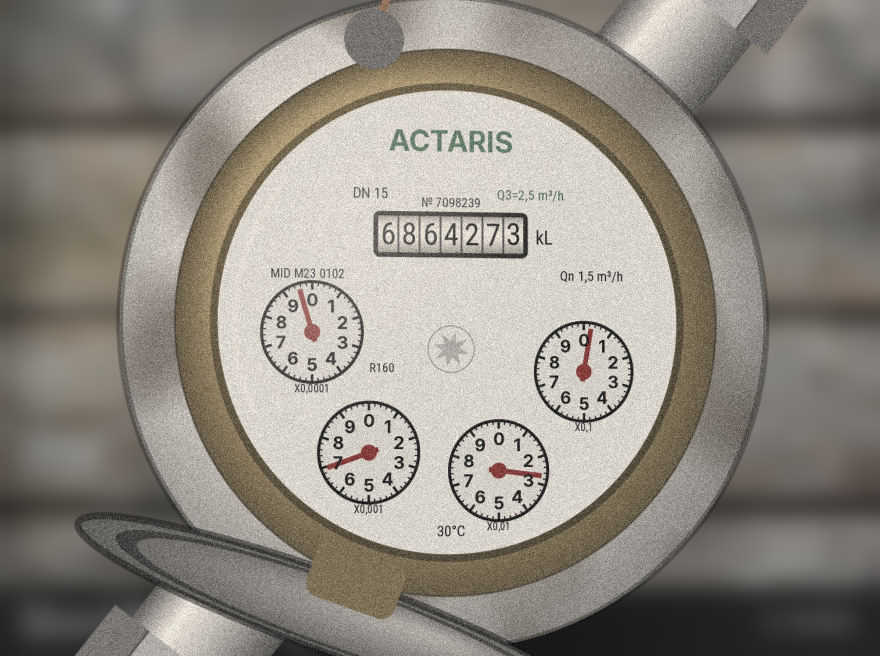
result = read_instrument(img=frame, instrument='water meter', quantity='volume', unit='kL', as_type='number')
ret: 6864273.0269 kL
